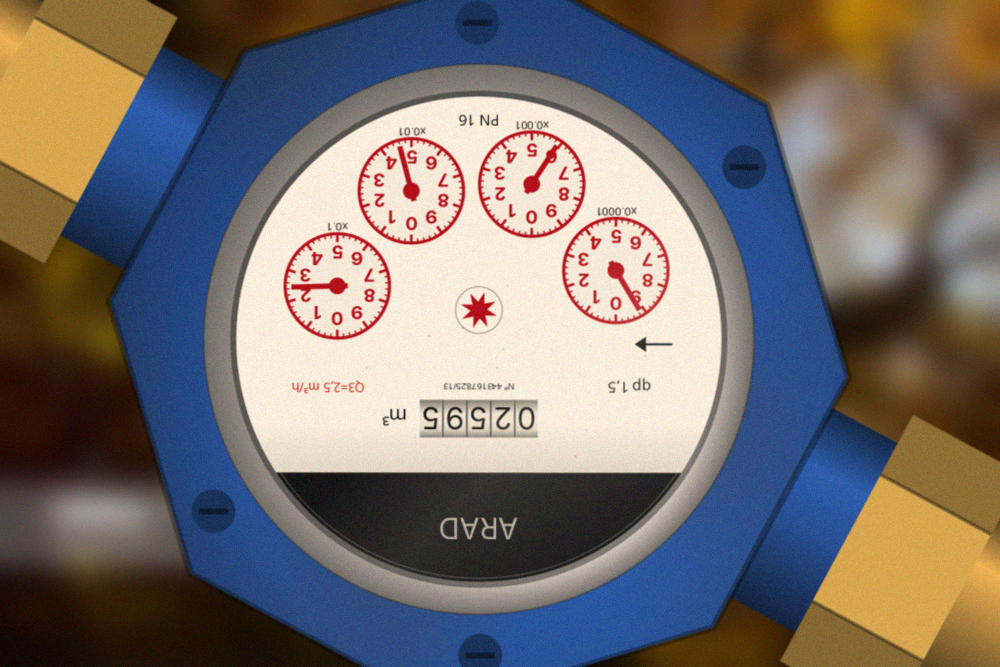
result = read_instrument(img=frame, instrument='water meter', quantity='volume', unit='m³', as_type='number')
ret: 2595.2459 m³
